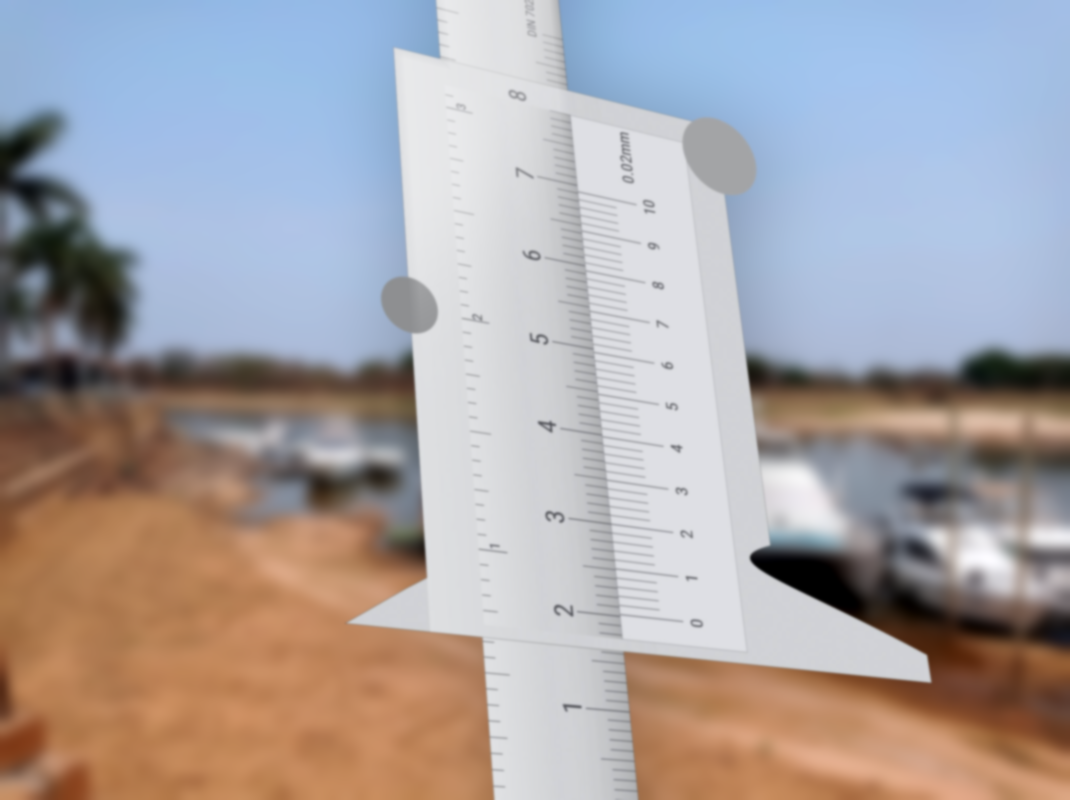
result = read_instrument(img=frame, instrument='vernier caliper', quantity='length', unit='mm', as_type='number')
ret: 20.2 mm
